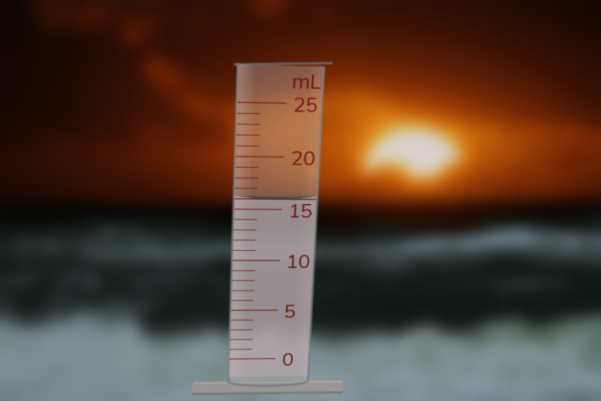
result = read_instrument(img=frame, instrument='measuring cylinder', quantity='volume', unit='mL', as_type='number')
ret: 16 mL
